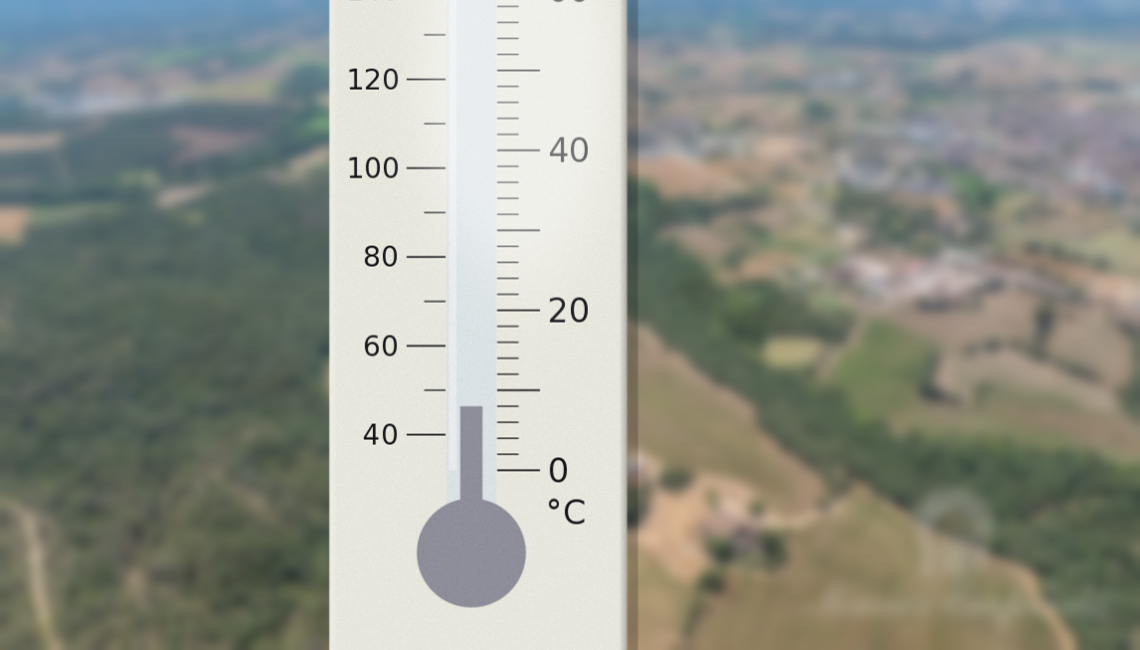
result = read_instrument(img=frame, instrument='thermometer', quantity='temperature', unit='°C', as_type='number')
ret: 8 °C
